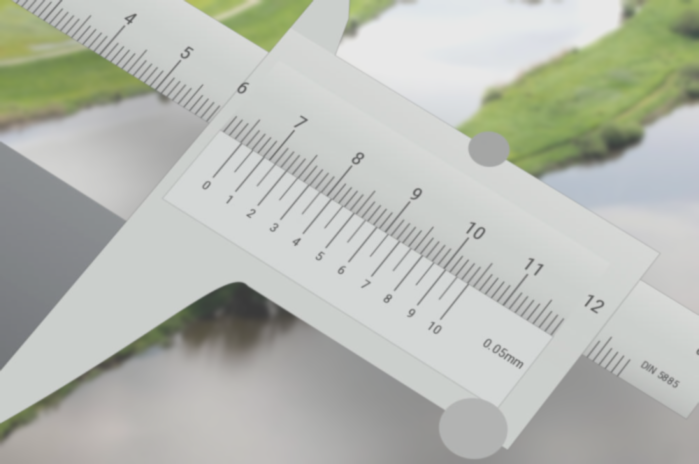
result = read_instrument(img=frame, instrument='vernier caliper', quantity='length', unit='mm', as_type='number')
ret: 65.2 mm
